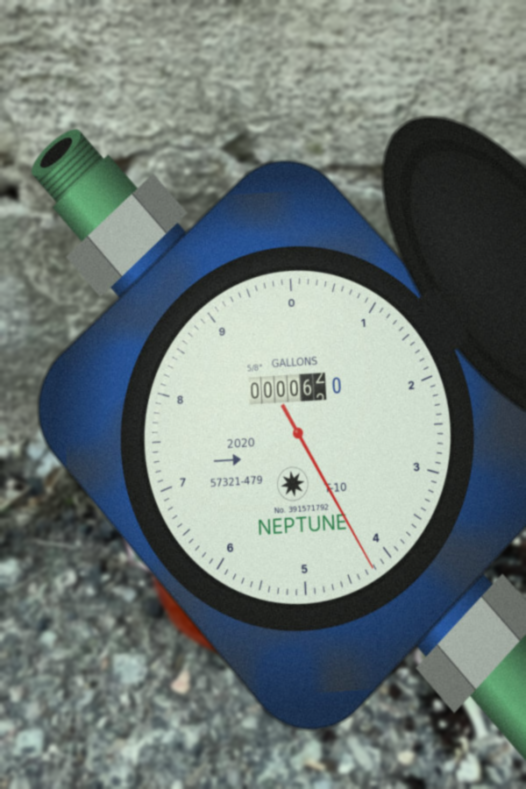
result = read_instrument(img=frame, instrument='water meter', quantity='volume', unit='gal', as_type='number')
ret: 624.2 gal
